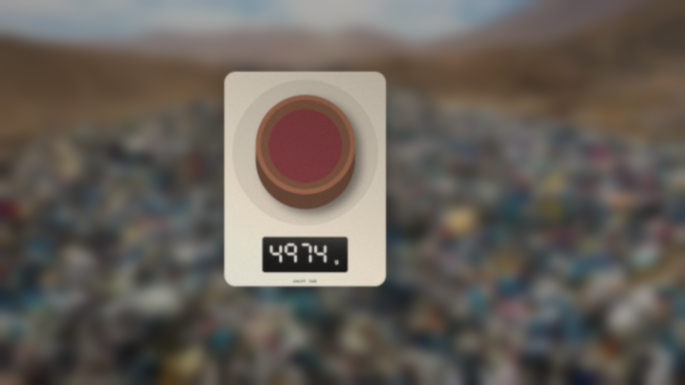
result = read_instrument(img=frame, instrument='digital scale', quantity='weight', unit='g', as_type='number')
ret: 4974 g
